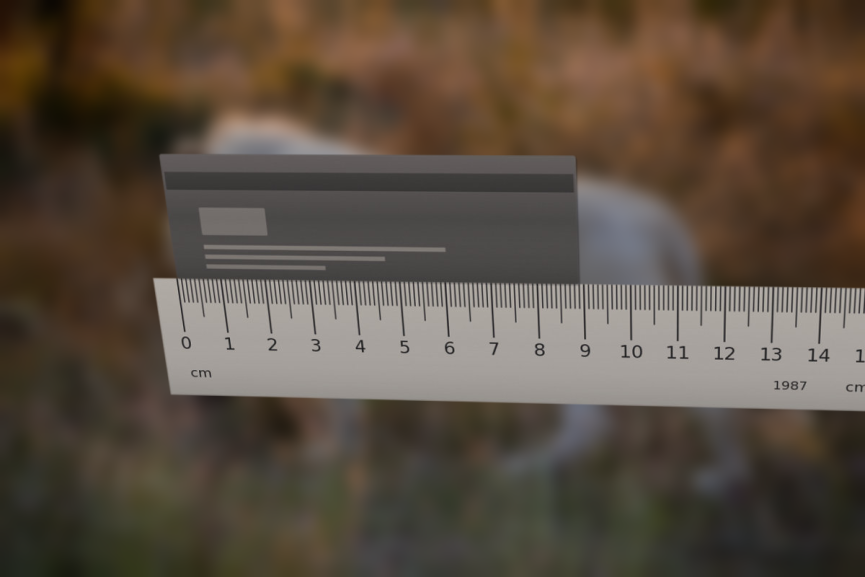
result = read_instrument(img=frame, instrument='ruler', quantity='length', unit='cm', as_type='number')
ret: 8.9 cm
